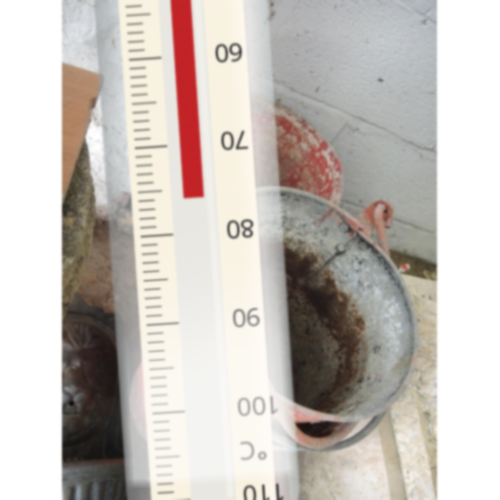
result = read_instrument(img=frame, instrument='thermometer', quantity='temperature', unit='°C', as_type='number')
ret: 76 °C
